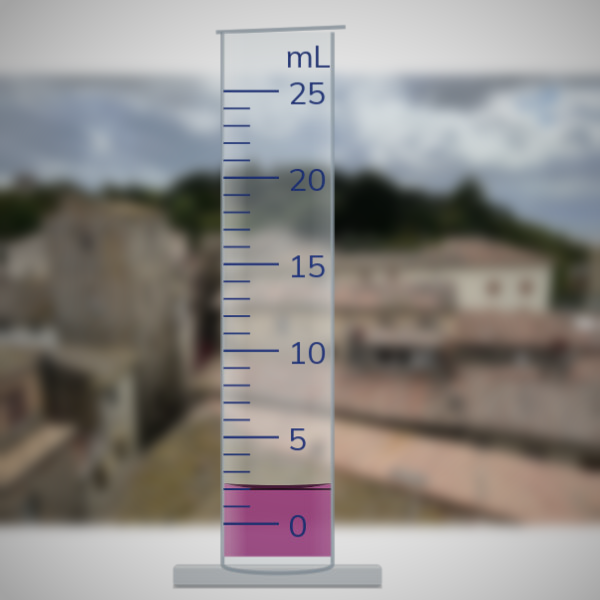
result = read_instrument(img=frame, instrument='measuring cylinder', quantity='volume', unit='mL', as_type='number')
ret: 2 mL
